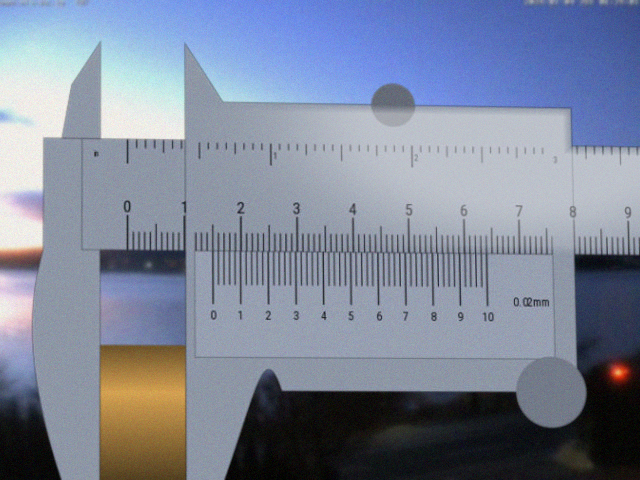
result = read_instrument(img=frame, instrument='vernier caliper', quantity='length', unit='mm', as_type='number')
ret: 15.0 mm
